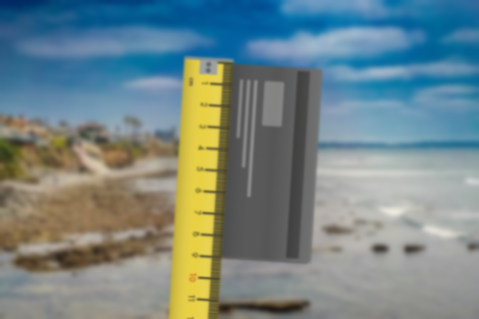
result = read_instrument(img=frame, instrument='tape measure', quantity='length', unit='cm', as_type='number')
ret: 9 cm
